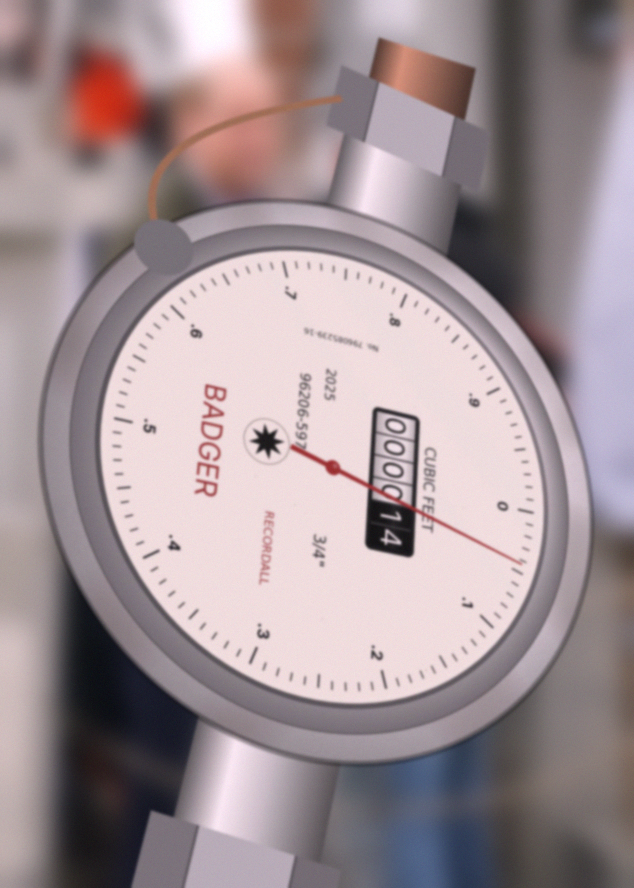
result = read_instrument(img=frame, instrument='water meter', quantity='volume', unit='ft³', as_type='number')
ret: 14.04 ft³
